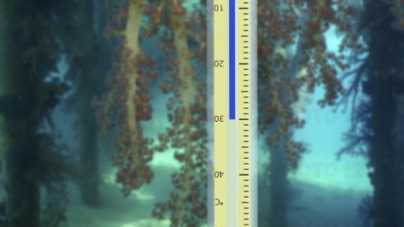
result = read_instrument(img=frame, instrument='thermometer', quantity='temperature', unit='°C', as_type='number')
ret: 30 °C
